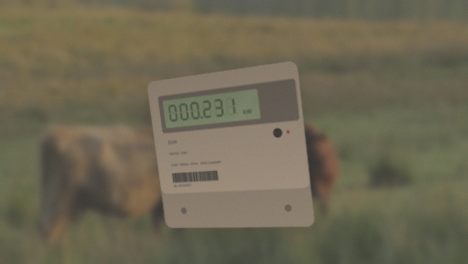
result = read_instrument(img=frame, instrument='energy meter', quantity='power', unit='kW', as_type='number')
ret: 0.231 kW
